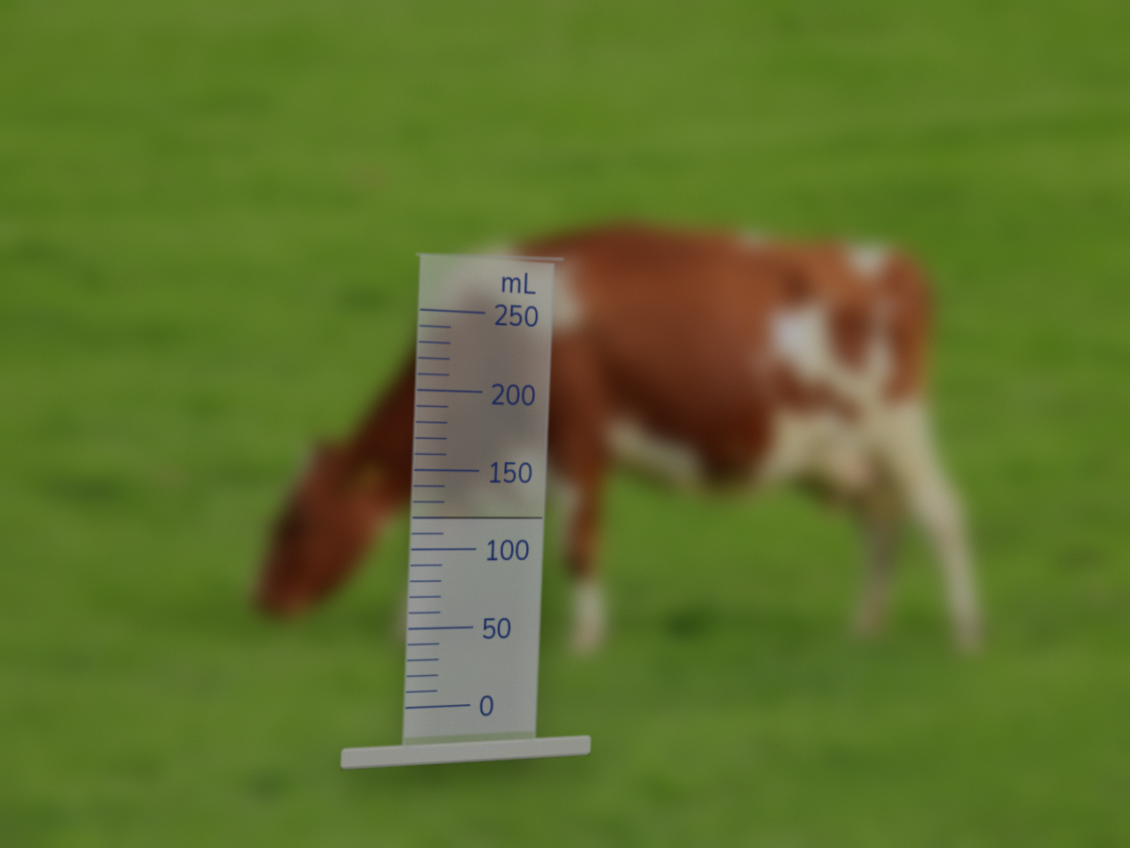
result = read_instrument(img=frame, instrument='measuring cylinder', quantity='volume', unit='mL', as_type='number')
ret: 120 mL
